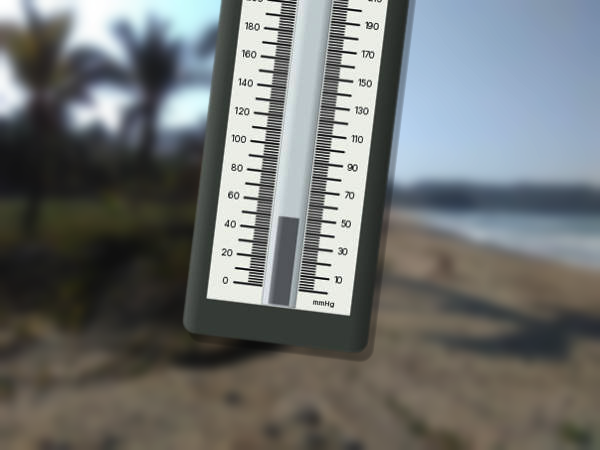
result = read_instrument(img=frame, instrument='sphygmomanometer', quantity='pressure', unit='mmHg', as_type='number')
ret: 50 mmHg
